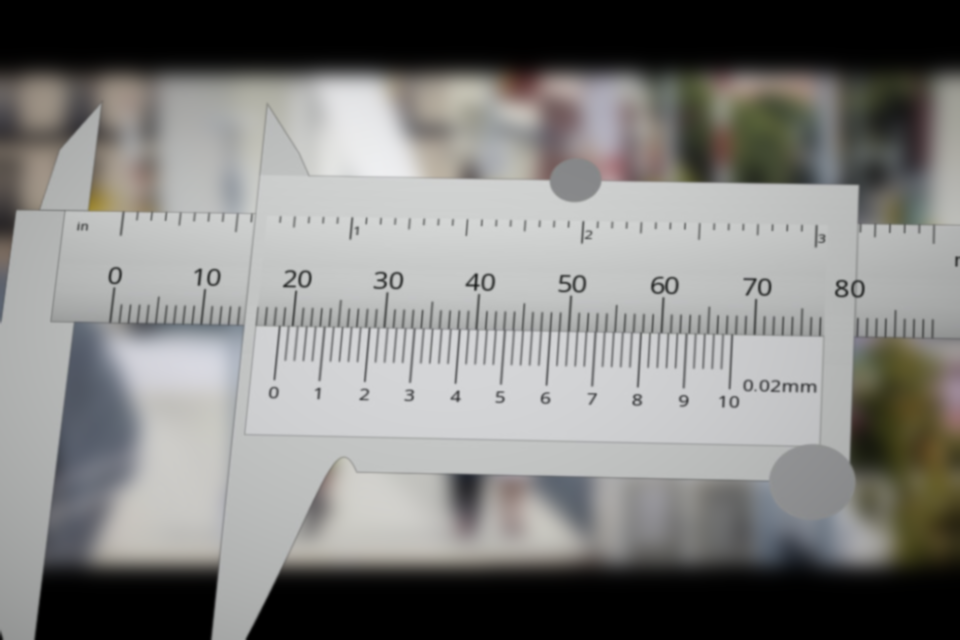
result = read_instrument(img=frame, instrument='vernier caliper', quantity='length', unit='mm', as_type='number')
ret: 18.6 mm
